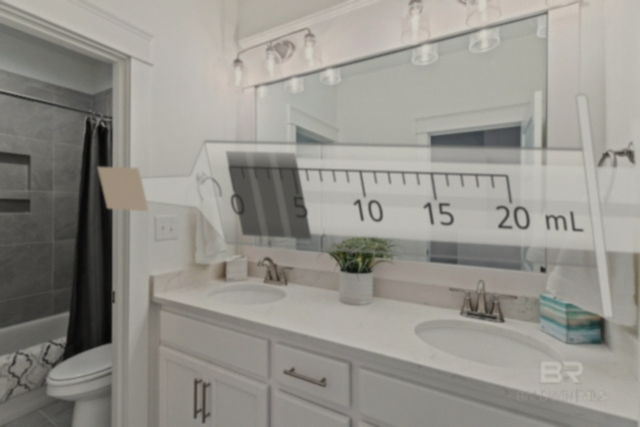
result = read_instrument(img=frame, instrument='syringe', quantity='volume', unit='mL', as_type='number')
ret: 0 mL
